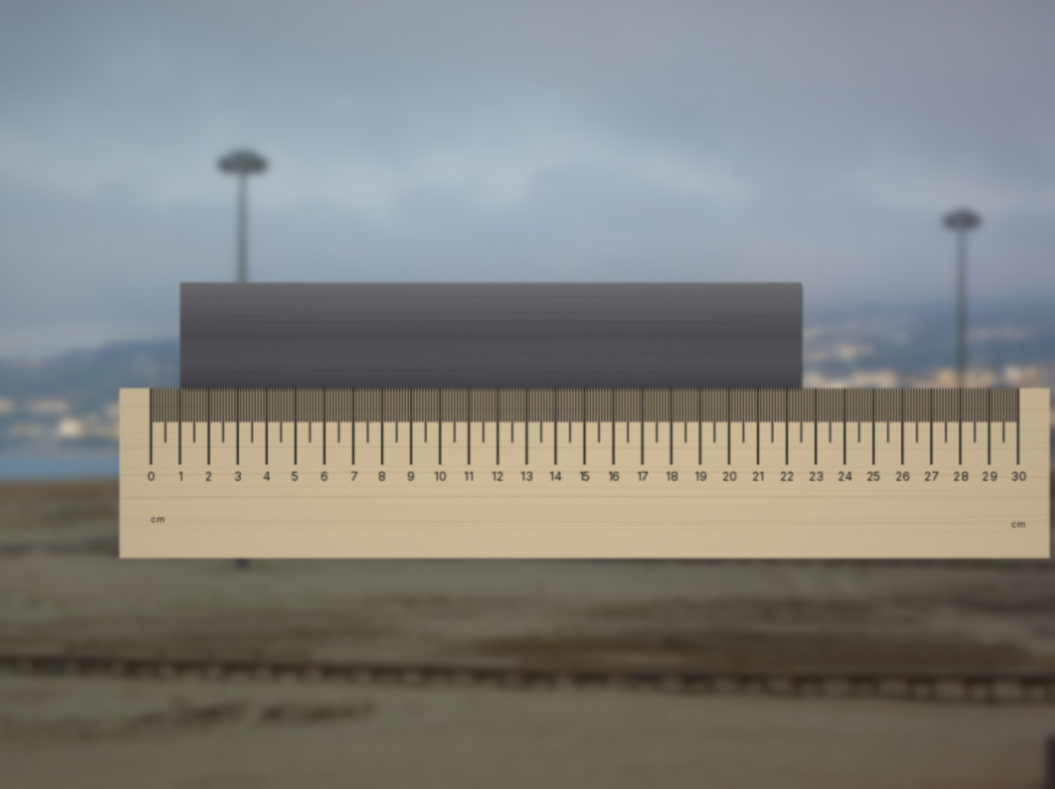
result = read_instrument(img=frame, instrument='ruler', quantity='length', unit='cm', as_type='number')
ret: 21.5 cm
